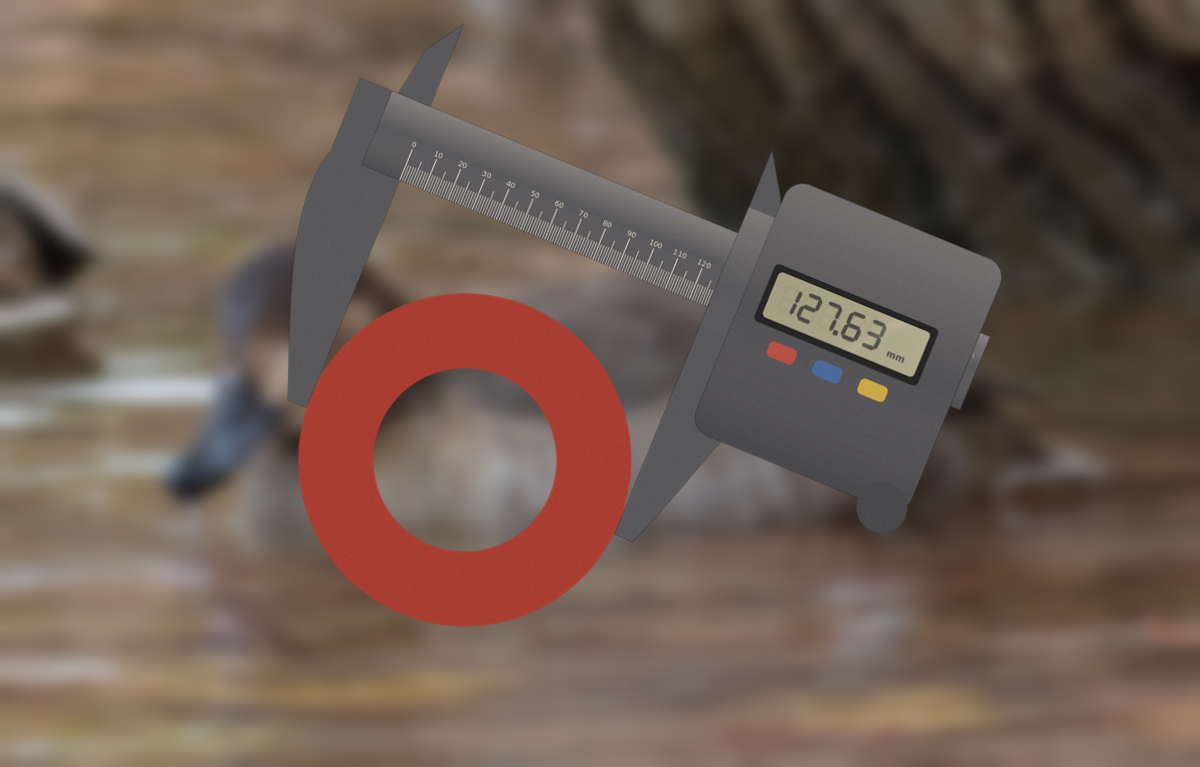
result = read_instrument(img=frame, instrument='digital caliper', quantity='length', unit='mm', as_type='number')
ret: 127.63 mm
